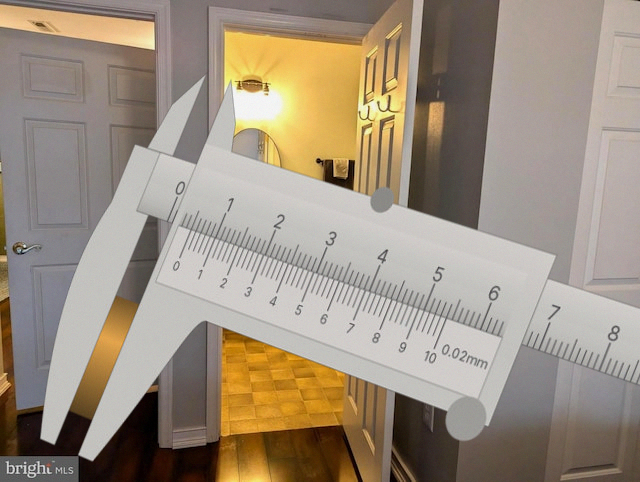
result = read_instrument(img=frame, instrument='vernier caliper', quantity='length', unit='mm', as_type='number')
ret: 5.0 mm
